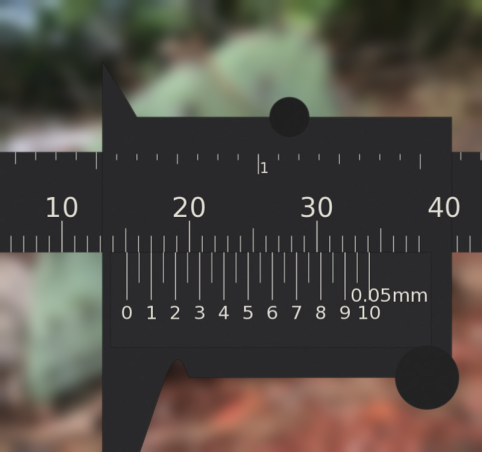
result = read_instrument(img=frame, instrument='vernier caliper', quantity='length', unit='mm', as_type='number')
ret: 15.1 mm
